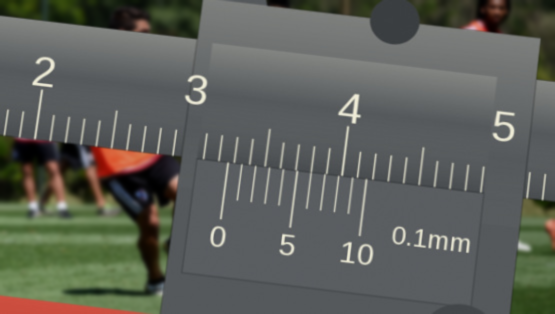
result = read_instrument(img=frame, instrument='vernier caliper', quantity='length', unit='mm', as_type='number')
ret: 32.6 mm
